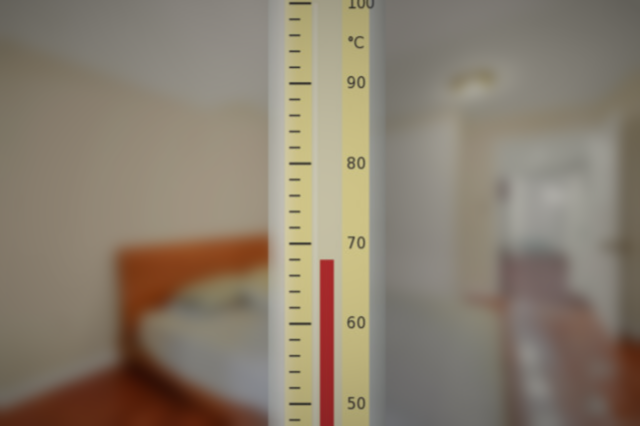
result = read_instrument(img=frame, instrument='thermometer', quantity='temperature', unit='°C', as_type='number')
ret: 68 °C
